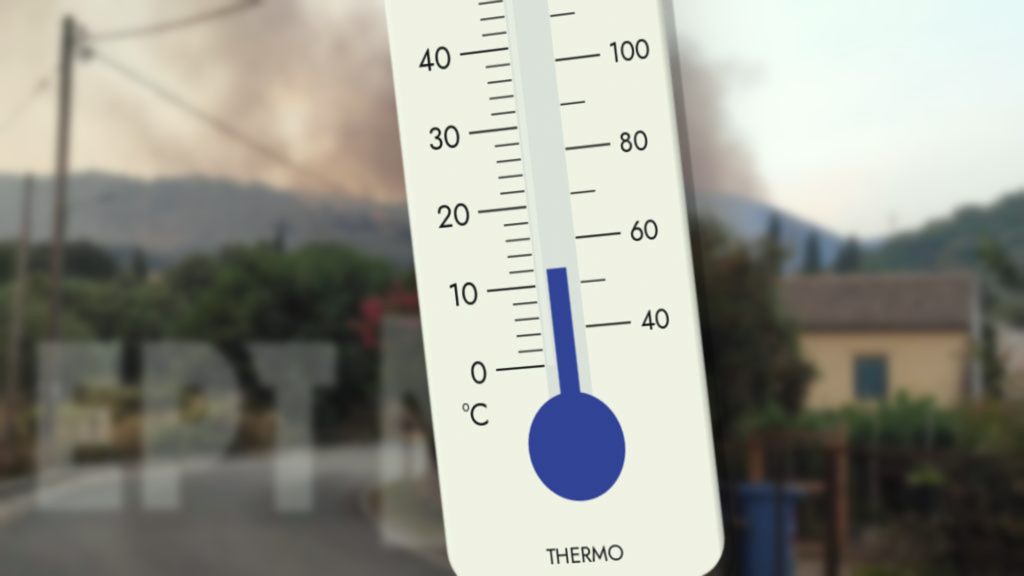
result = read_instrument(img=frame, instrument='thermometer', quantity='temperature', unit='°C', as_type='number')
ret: 12 °C
